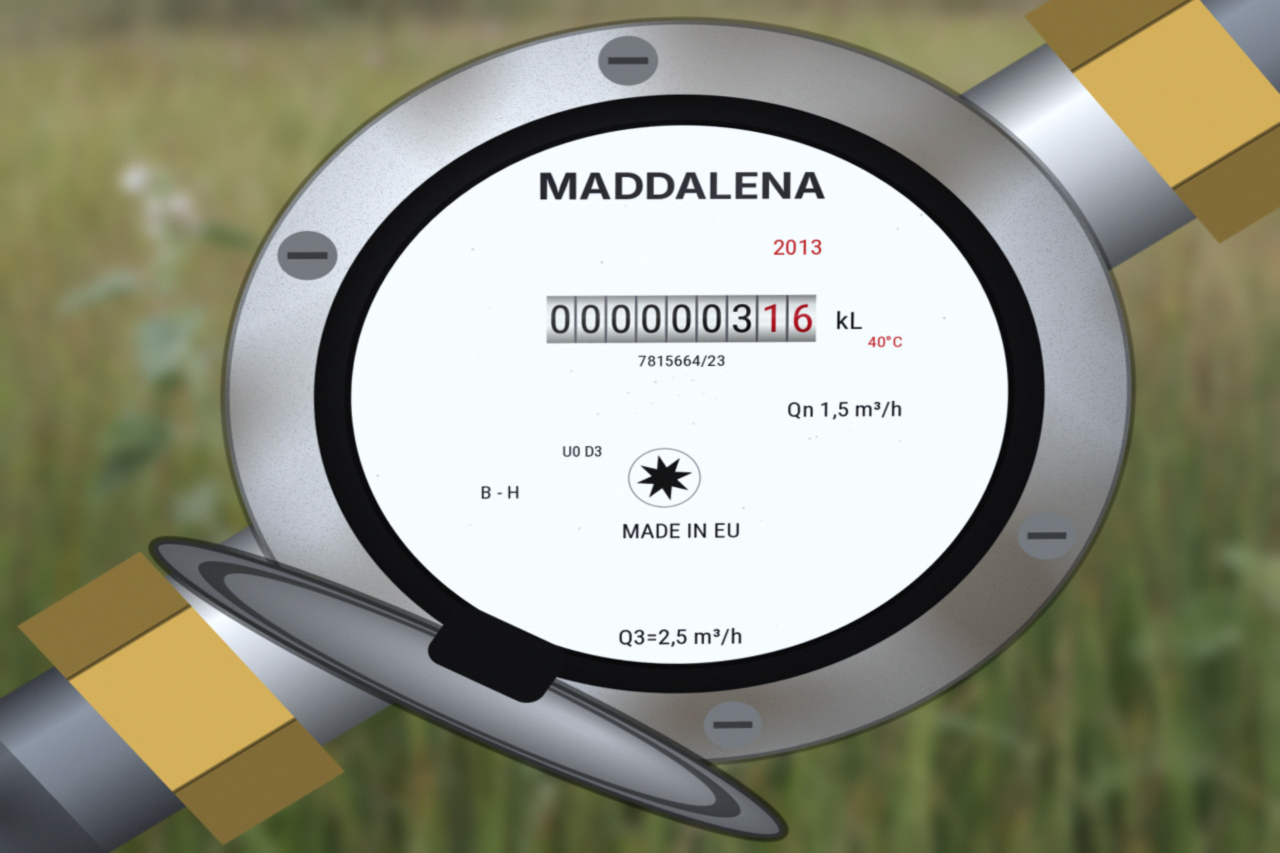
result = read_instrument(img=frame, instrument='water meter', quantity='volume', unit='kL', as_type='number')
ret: 3.16 kL
